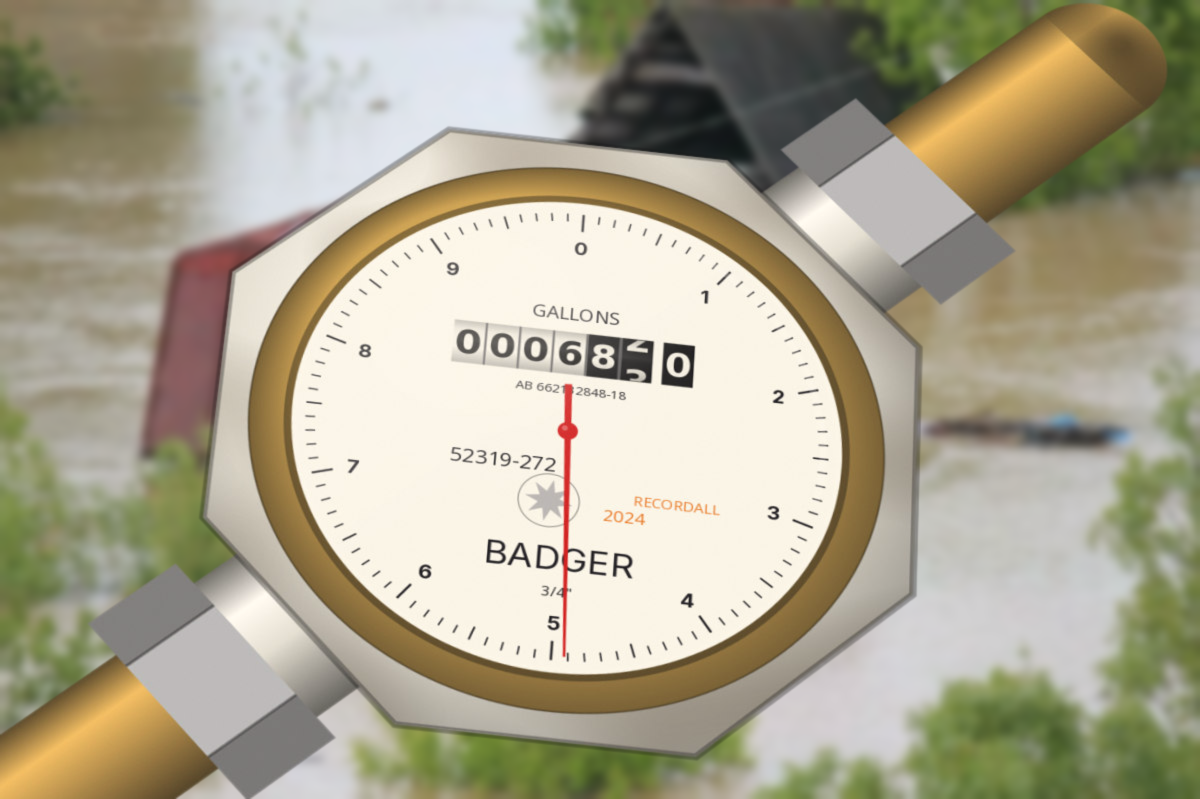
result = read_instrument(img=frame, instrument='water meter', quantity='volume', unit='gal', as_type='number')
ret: 6824.9 gal
